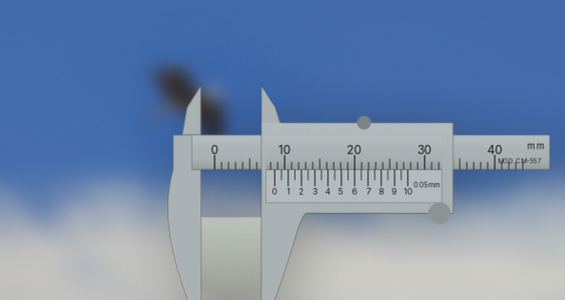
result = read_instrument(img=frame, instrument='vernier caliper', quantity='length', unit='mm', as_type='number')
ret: 8.6 mm
